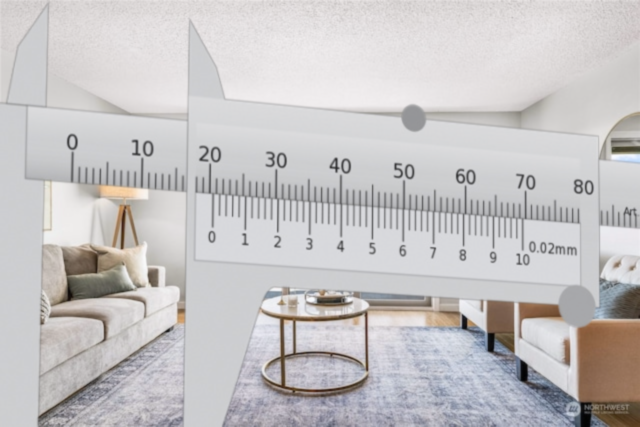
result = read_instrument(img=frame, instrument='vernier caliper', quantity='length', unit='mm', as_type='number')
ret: 20.5 mm
